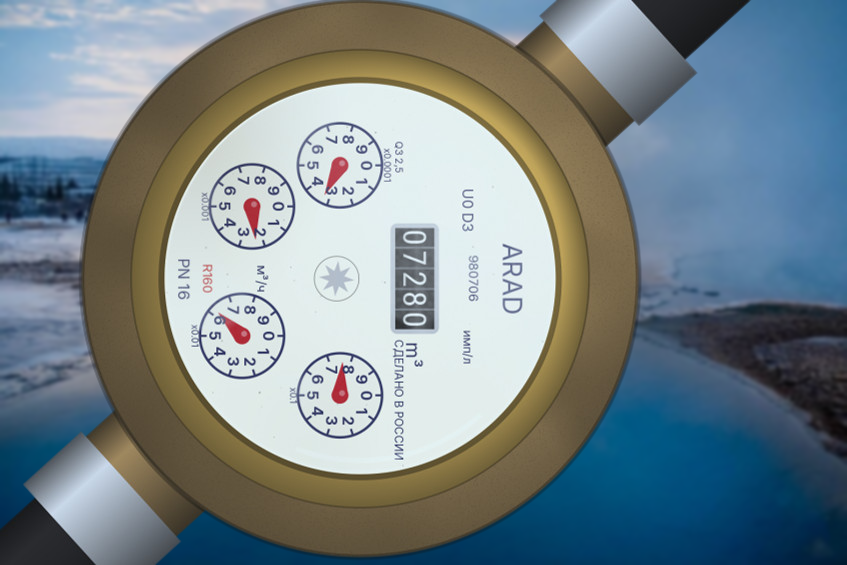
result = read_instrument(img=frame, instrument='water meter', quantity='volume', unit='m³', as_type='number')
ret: 7280.7623 m³
